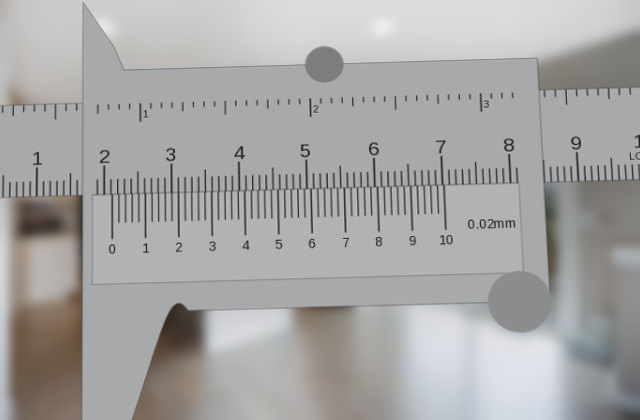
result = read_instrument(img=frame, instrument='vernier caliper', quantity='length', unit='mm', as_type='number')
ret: 21.2 mm
